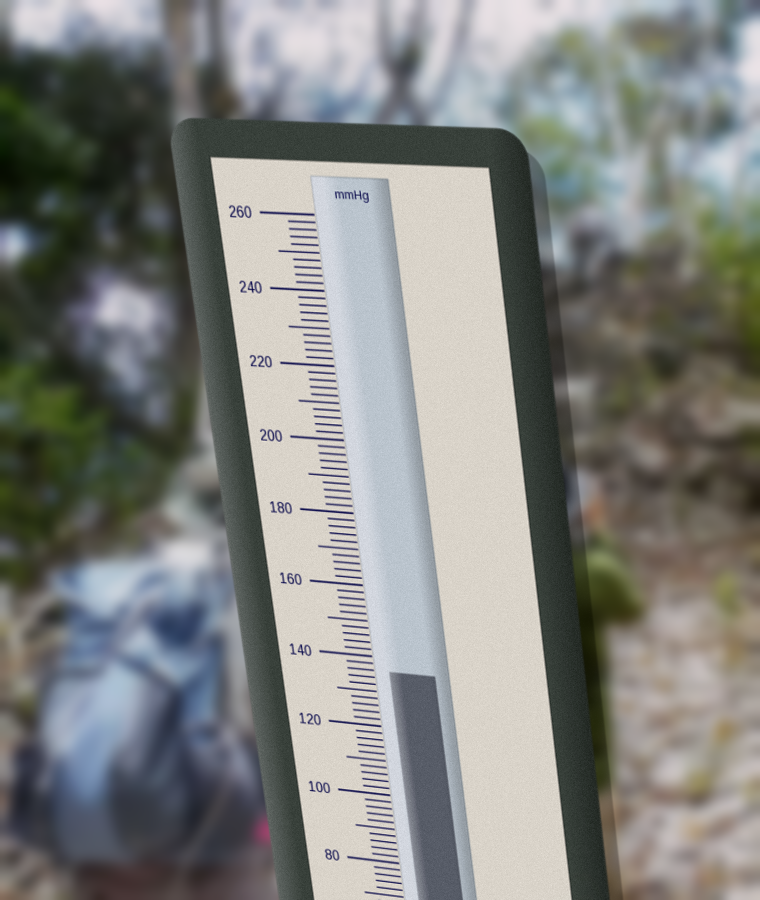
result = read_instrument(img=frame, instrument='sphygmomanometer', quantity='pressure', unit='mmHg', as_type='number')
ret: 136 mmHg
